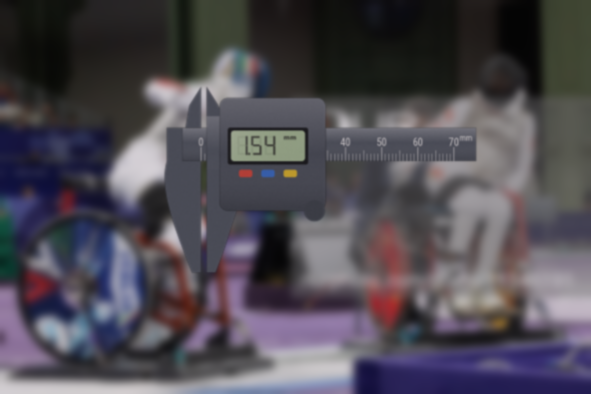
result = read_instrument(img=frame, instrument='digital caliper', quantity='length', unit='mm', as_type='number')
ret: 1.54 mm
